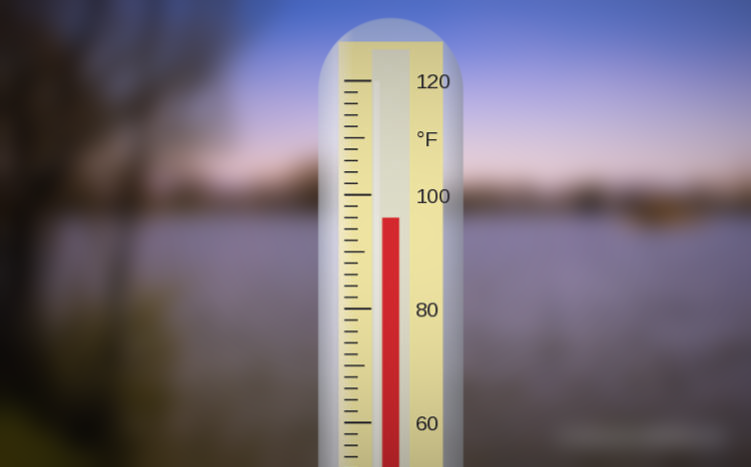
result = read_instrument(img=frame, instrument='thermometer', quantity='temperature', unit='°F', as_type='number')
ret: 96 °F
